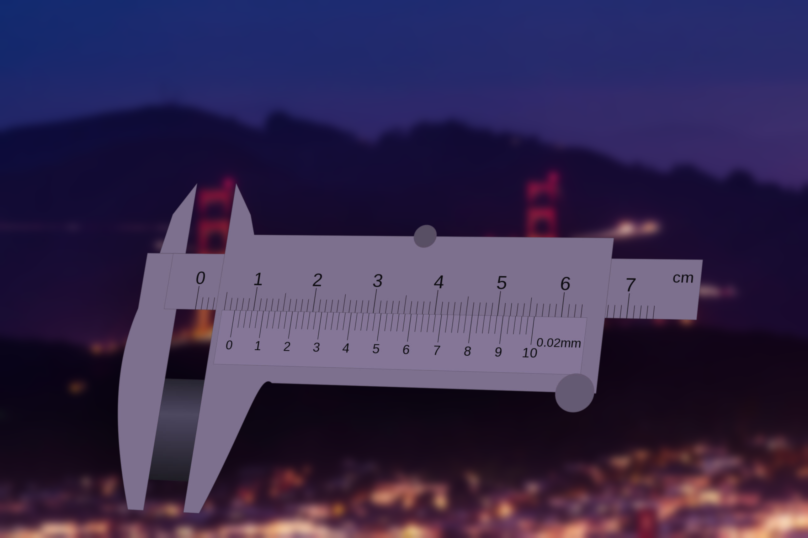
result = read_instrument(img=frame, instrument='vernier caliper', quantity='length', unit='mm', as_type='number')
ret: 6.8 mm
